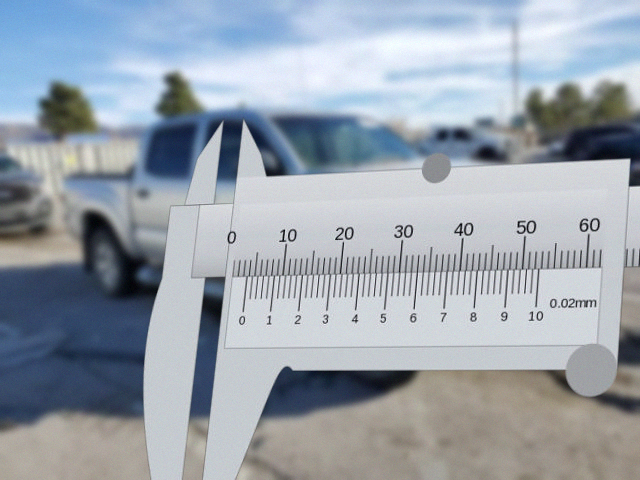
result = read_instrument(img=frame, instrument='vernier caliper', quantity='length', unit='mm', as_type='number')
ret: 3.6 mm
